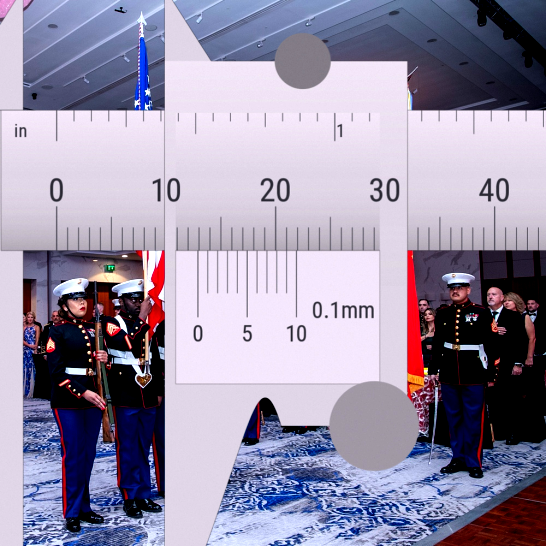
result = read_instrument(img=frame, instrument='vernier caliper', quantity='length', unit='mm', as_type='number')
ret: 12.9 mm
